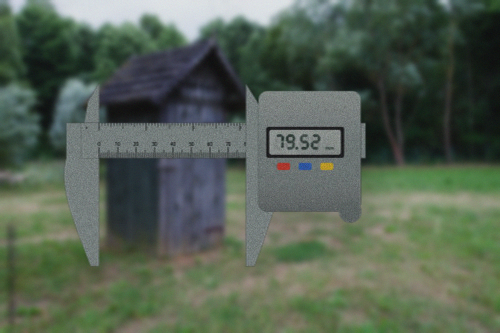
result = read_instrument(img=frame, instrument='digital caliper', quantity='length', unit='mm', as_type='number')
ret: 79.52 mm
